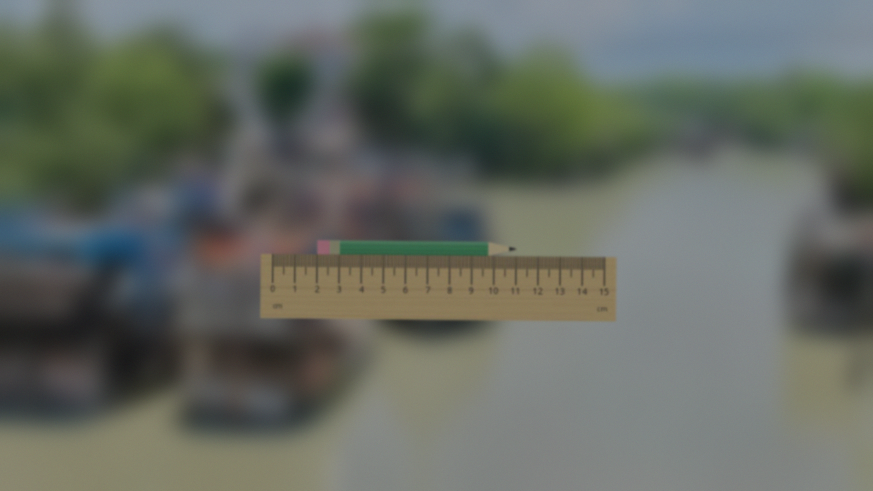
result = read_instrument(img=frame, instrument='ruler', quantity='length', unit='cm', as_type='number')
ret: 9 cm
